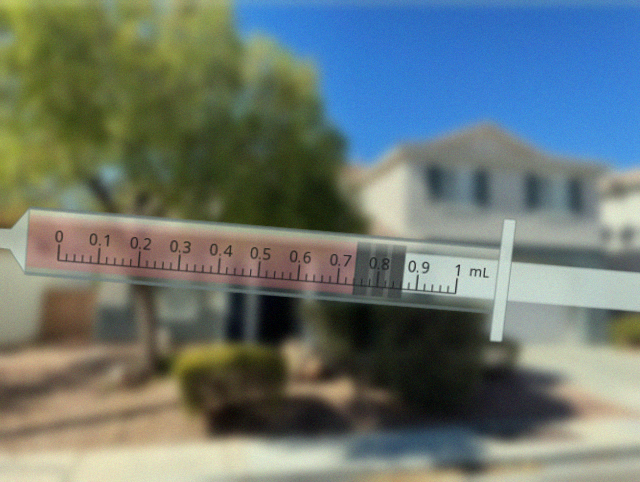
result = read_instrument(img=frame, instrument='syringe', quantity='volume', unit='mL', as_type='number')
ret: 0.74 mL
